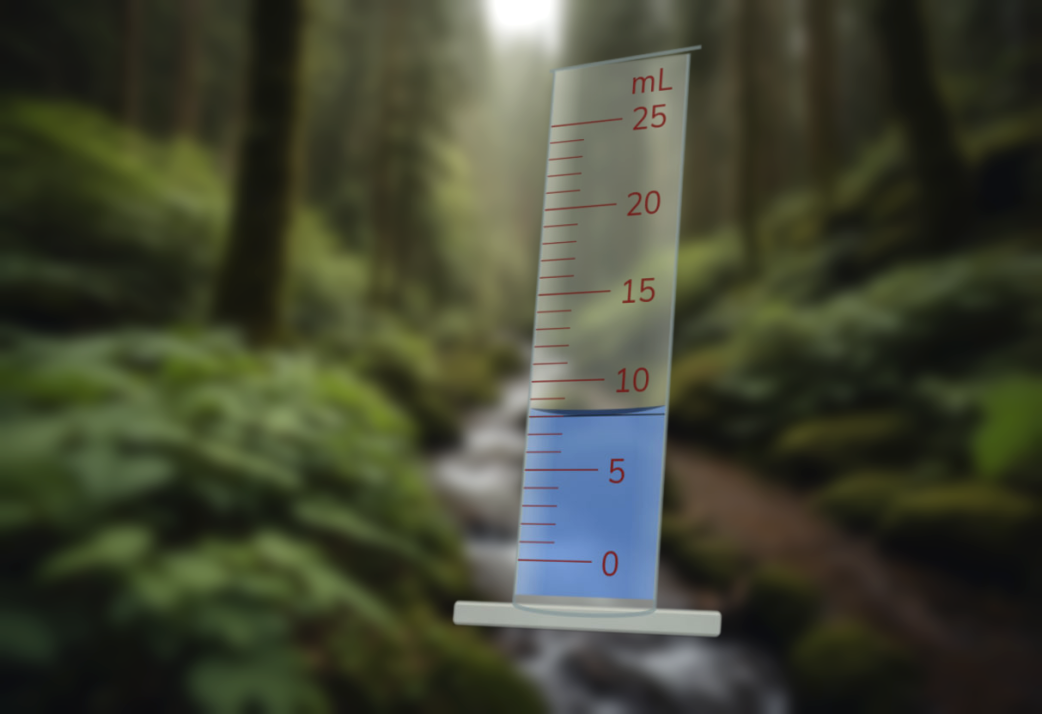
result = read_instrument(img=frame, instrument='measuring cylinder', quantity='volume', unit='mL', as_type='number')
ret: 8 mL
